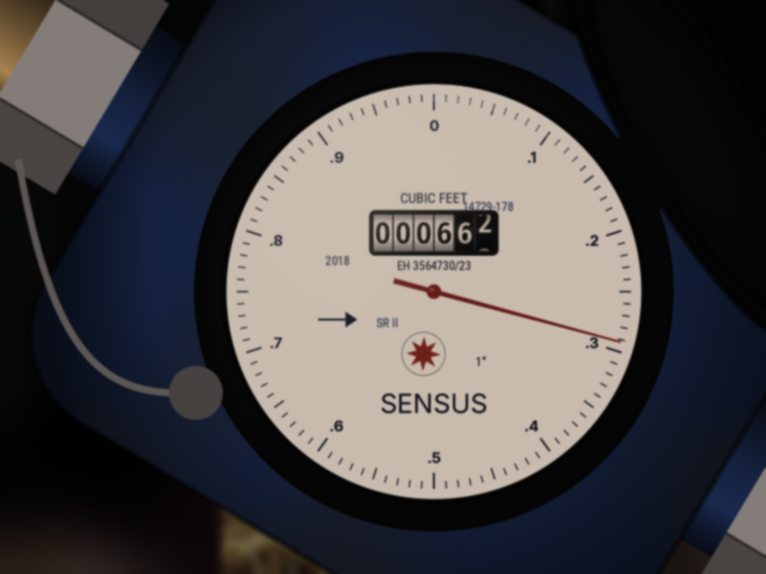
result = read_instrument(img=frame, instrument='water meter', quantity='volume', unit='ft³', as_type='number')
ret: 662.29 ft³
